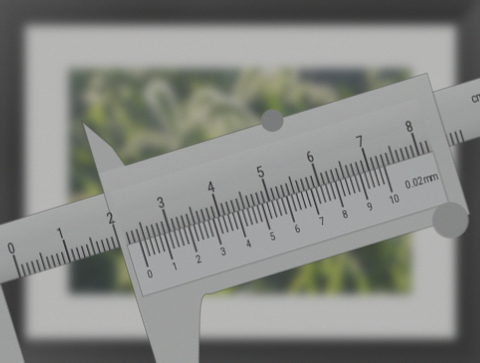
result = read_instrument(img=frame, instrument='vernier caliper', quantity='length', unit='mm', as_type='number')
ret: 24.0 mm
